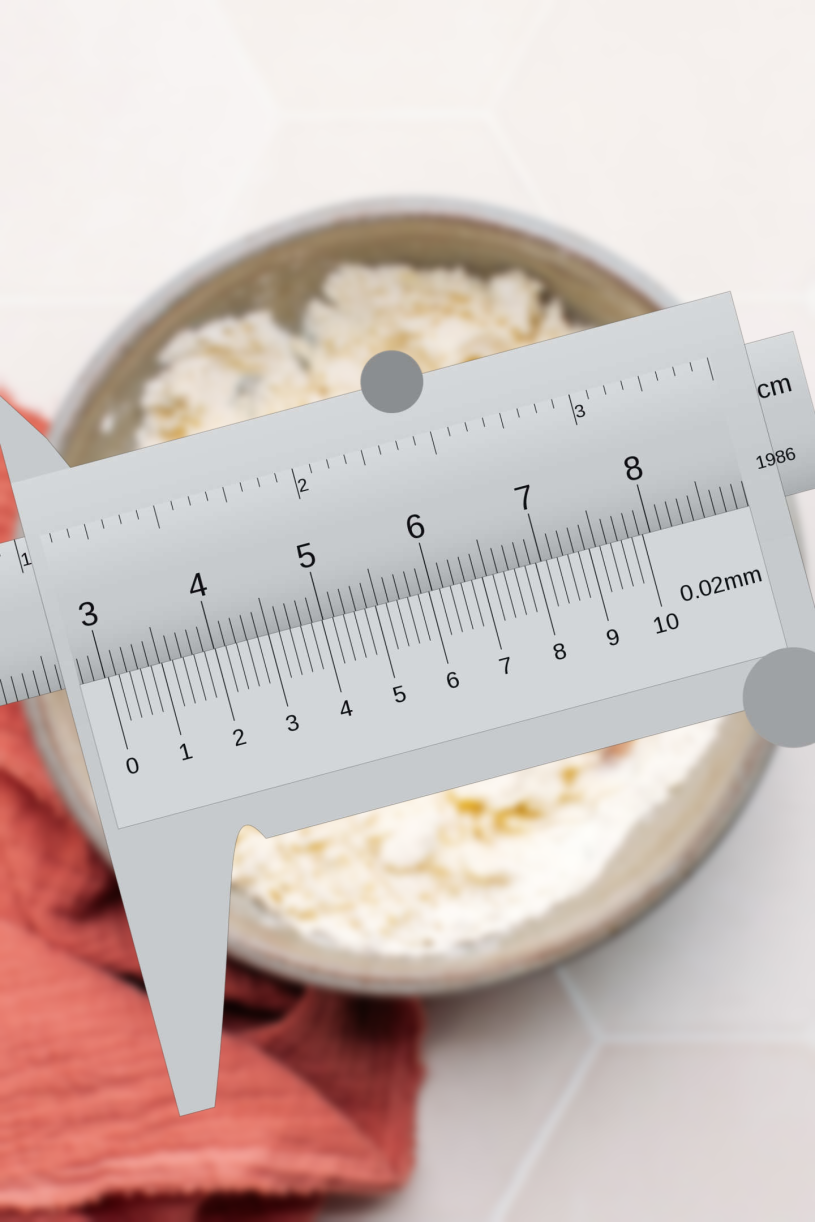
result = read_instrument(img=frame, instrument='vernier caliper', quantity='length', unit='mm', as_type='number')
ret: 30.3 mm
